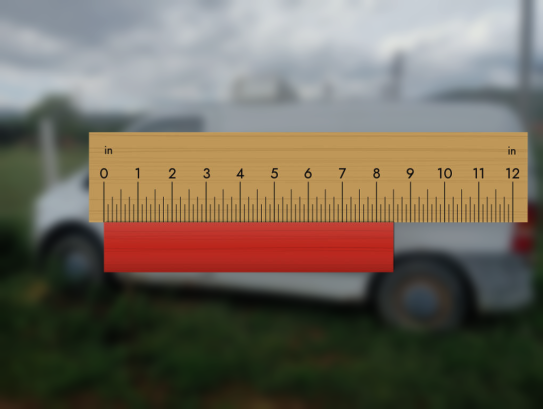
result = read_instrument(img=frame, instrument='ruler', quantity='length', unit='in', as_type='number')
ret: 8.5 in
